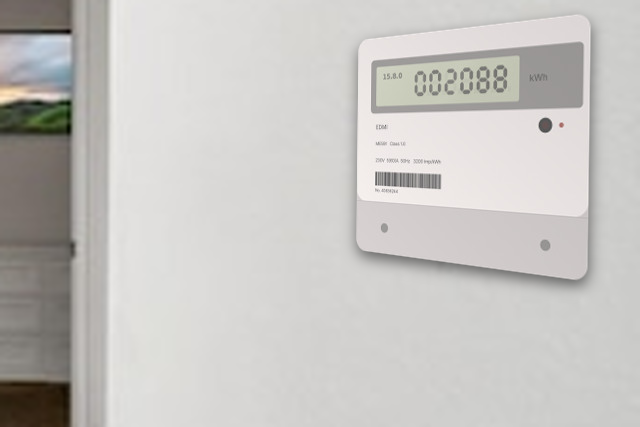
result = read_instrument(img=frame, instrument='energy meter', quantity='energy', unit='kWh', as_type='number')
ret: 2088 kWh
